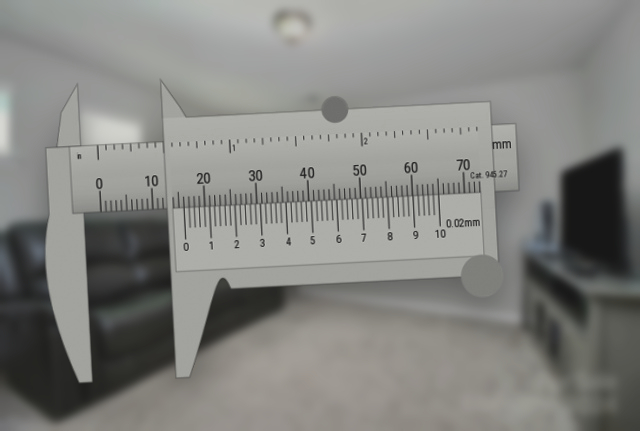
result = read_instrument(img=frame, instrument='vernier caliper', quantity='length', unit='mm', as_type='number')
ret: 16.0 mm
